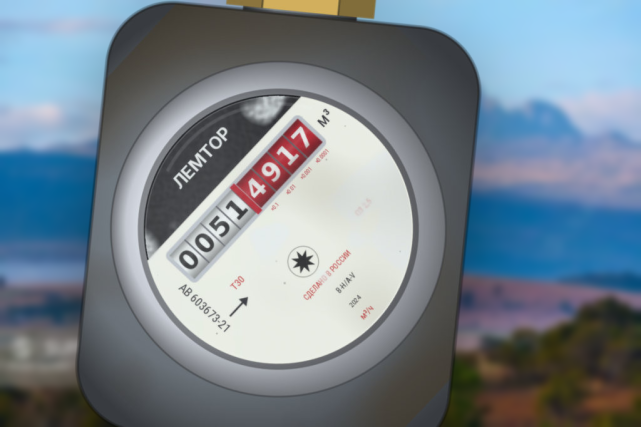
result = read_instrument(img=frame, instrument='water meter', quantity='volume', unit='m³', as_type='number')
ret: 51.4917 m³
